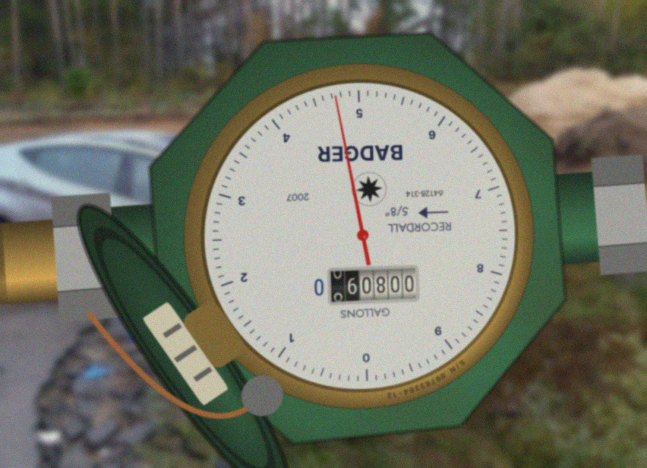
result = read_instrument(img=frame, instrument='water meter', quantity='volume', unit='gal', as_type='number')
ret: 80984.7 gal
